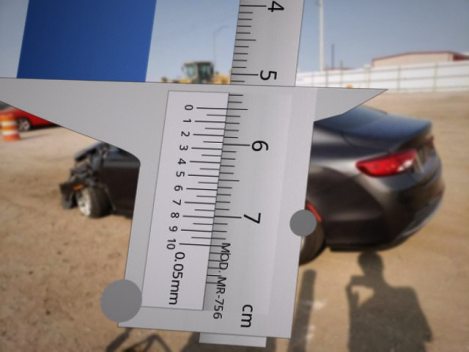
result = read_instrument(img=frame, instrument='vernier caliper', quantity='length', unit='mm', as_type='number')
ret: 55.0 mm
